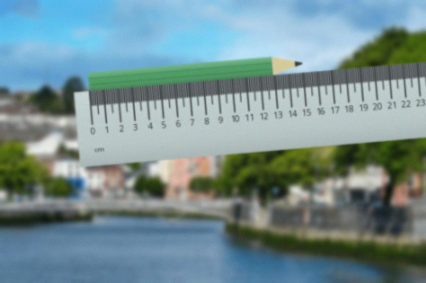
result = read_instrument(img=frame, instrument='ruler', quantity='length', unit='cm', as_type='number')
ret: 15 cm
